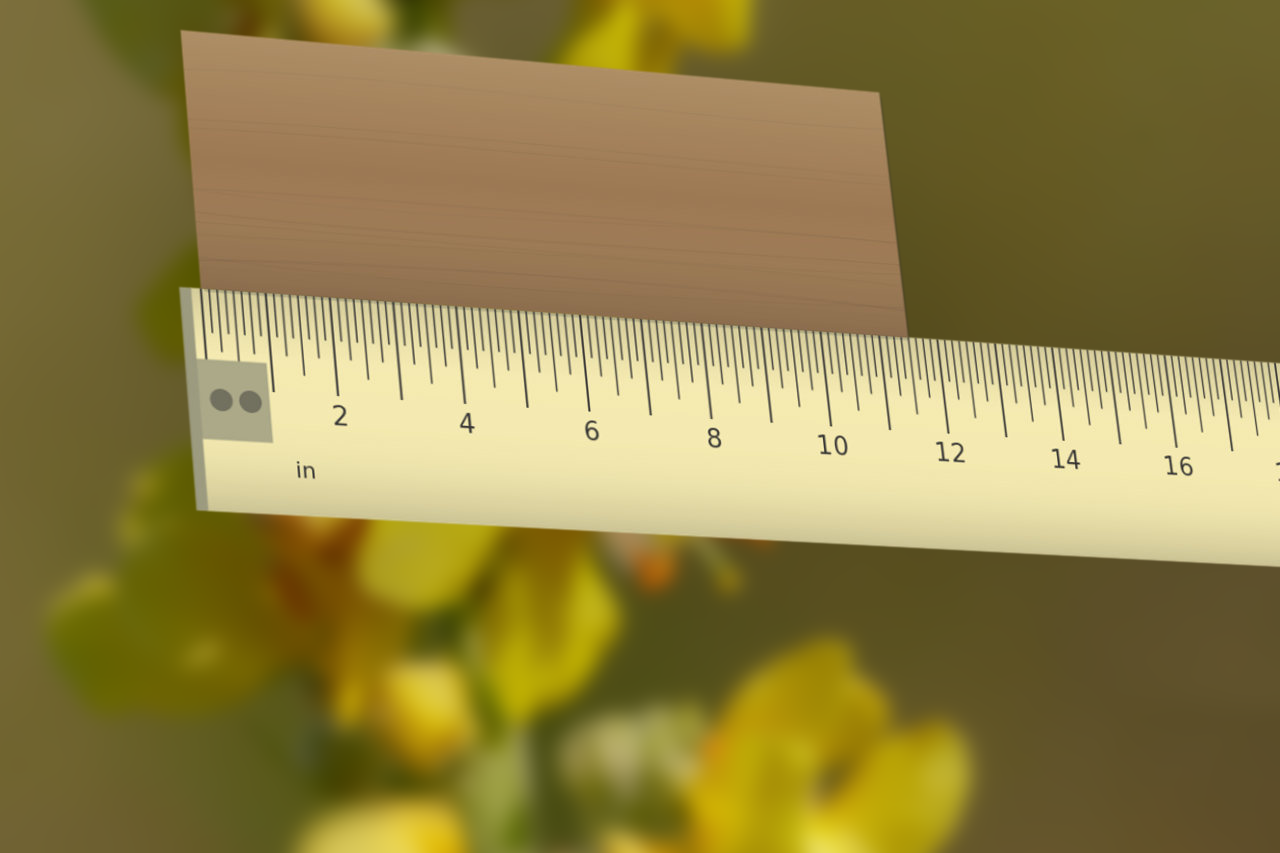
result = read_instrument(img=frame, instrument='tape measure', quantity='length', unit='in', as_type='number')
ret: 11.5 in
